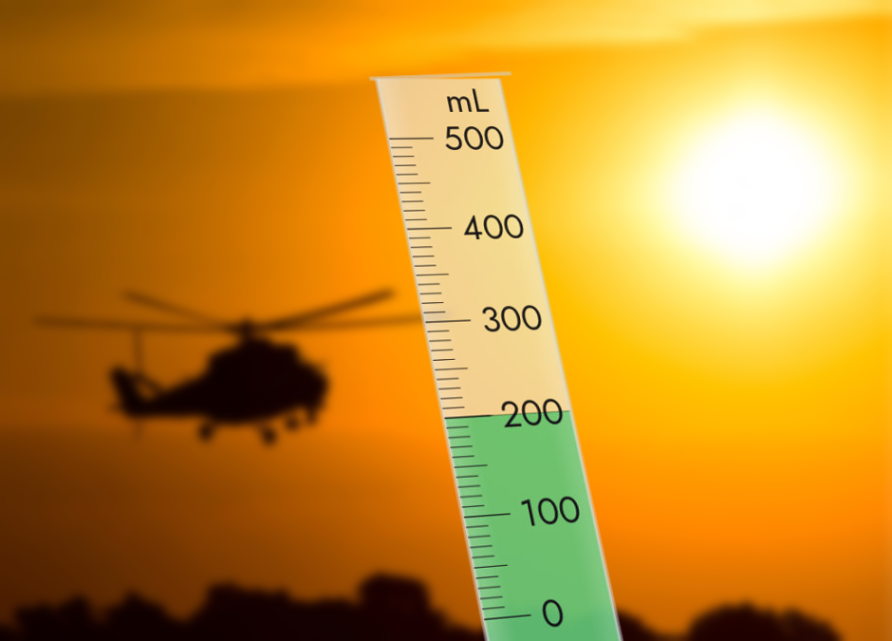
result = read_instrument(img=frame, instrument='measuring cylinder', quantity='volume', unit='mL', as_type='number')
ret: 200 mL
